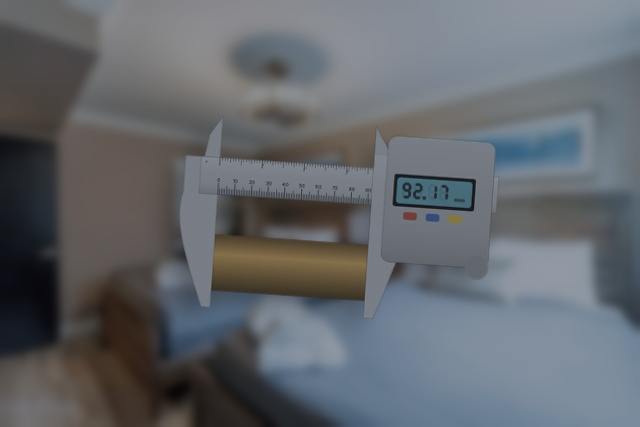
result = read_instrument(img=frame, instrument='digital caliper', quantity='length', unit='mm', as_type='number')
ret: 92.17 mm
